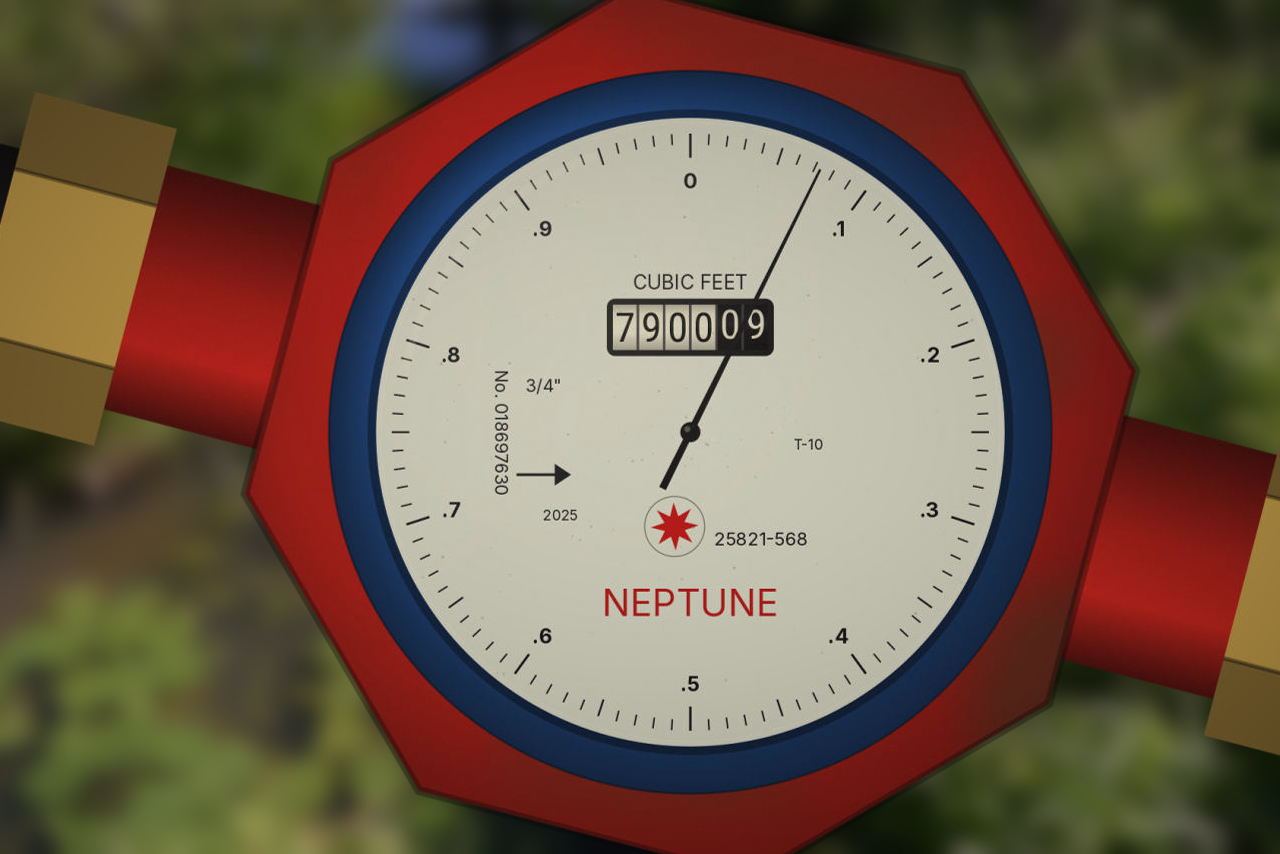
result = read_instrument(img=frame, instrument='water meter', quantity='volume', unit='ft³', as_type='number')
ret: 790009.07 ft³
